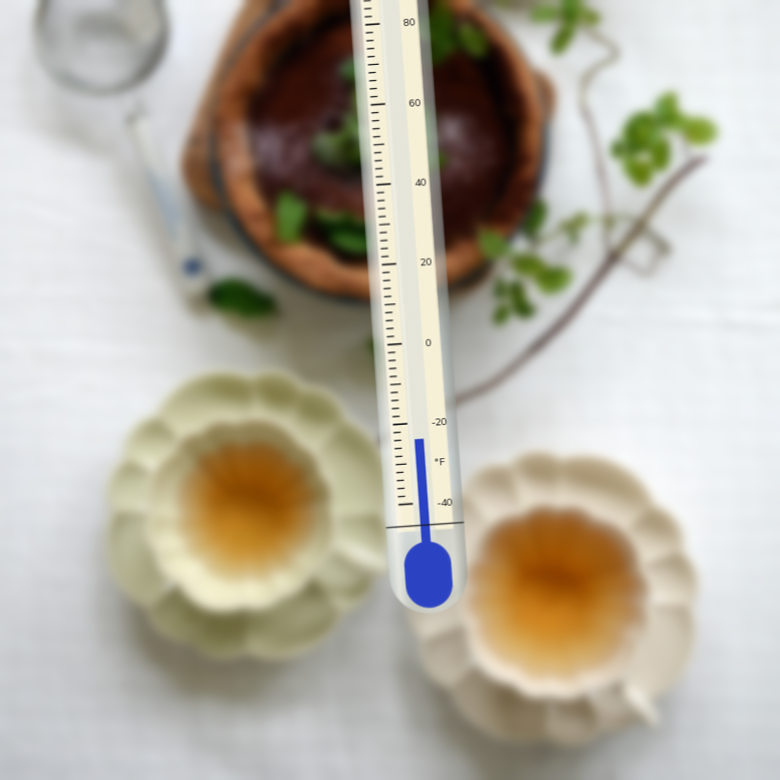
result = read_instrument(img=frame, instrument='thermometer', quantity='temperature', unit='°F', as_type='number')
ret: -24 °F
